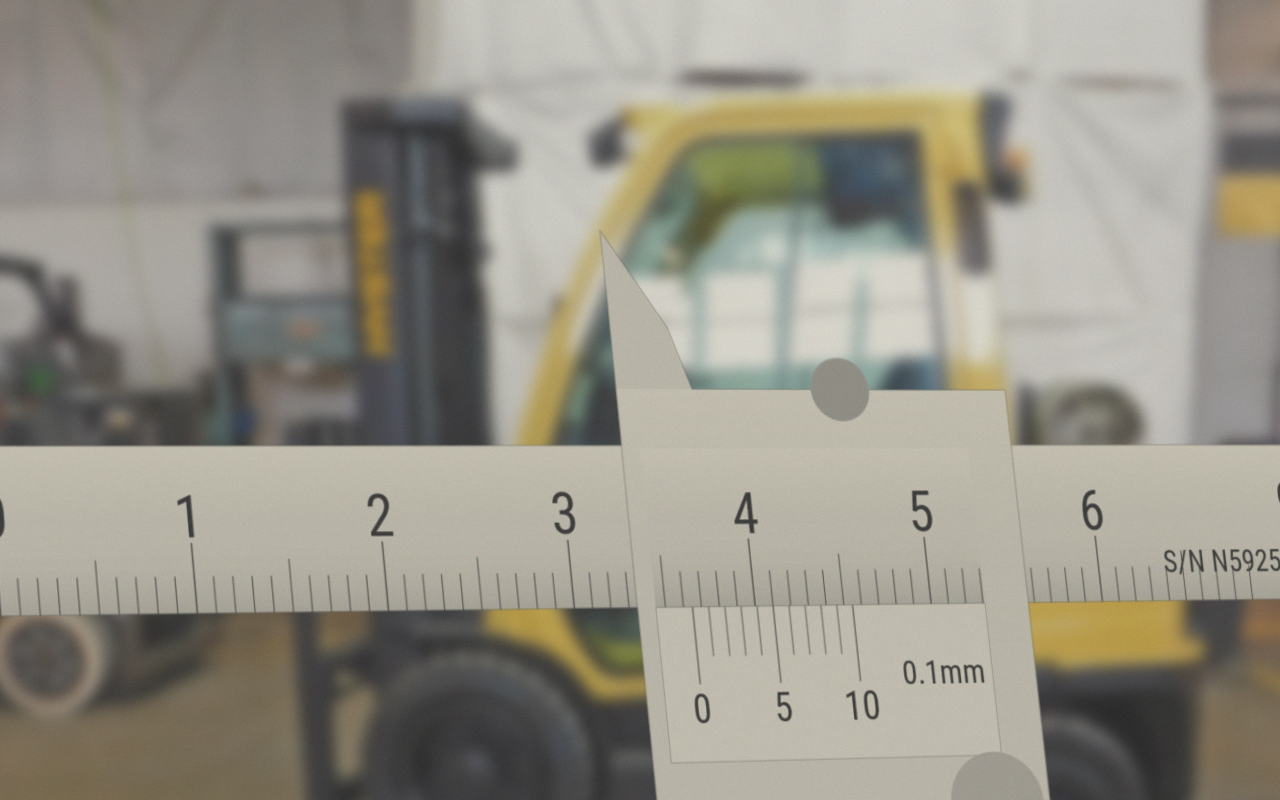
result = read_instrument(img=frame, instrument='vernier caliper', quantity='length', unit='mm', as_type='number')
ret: 36.5 mm
